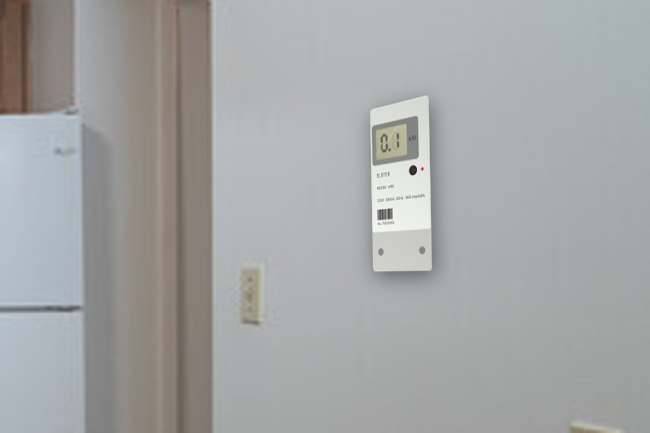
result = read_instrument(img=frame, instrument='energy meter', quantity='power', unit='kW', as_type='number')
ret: 0.1 kW
